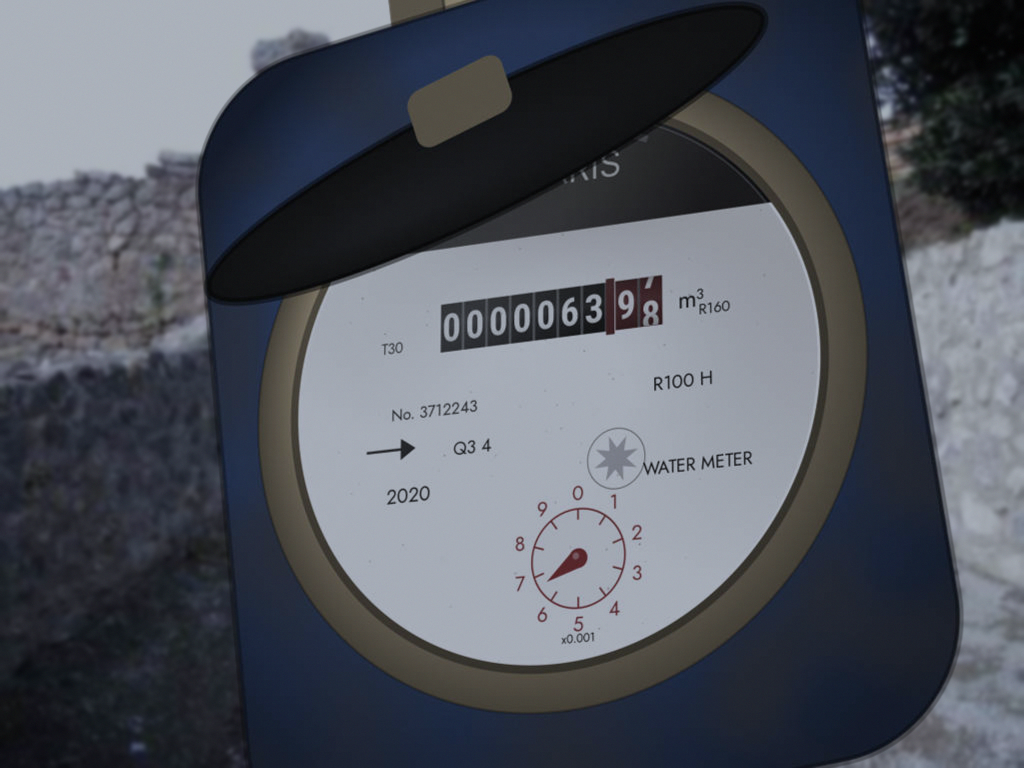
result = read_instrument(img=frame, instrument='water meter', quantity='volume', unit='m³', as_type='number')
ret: 63.976 m³
